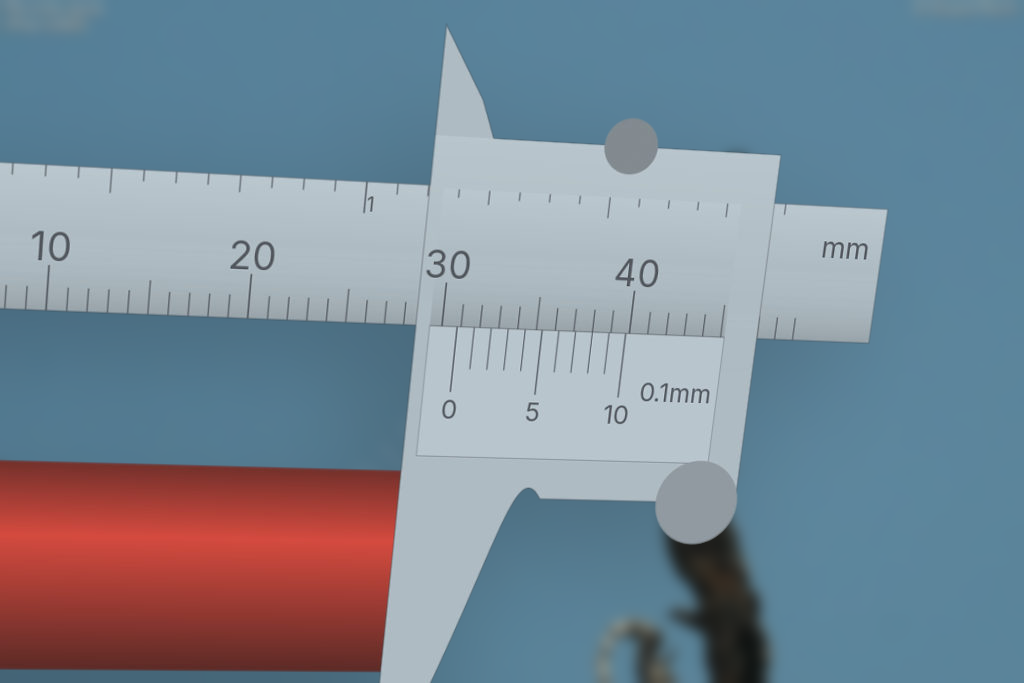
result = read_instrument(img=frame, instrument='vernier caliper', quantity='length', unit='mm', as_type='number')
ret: 30.8 mm
